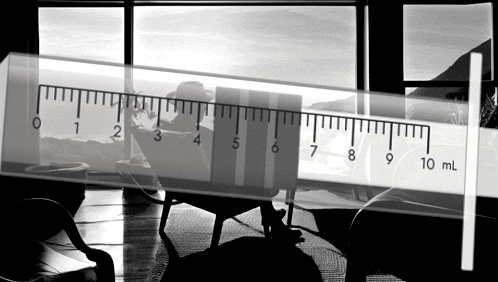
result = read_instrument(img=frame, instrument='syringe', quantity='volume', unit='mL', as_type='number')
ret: 4.4 mL
